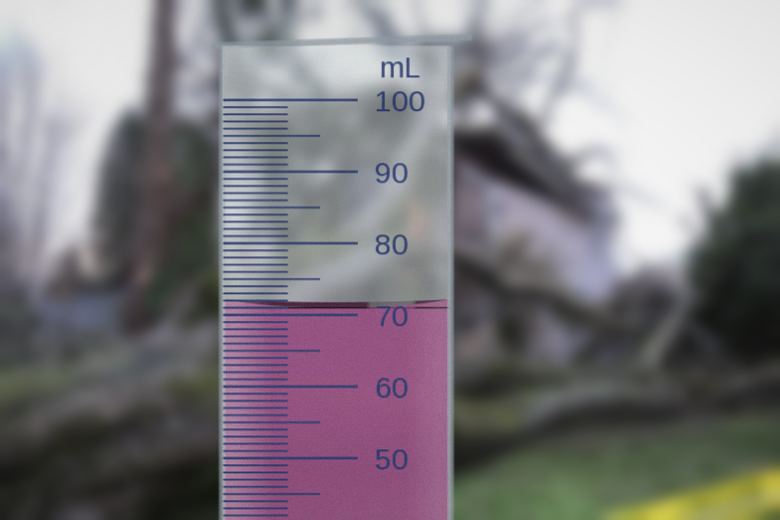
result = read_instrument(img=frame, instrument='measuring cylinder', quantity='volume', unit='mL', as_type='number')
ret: 71 mL
